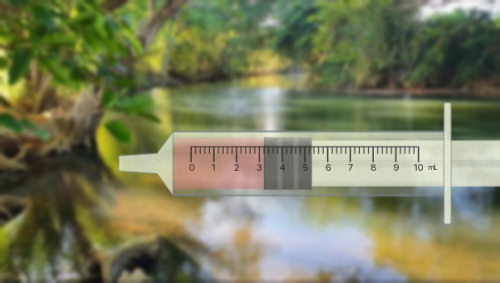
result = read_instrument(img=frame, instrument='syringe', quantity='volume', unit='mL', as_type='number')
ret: 3.2 mL
